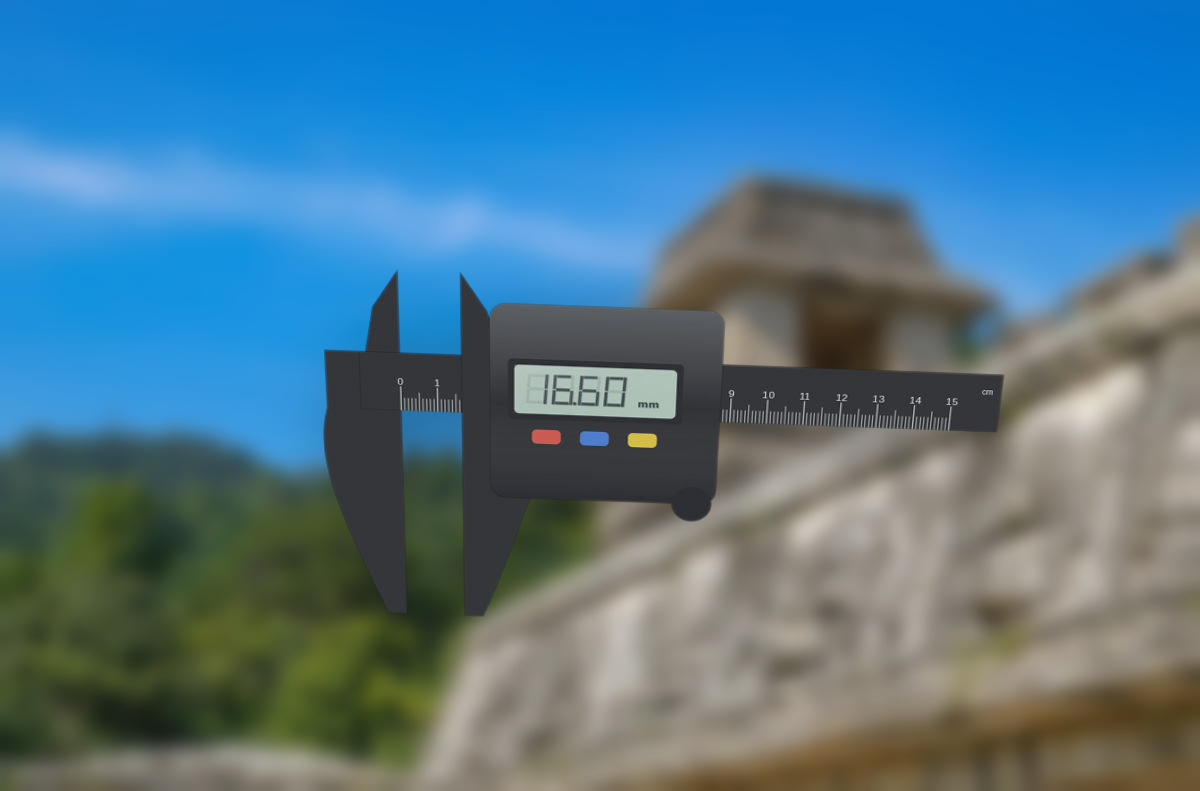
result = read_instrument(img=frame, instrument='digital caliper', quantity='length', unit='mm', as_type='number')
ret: 16.60 mm
